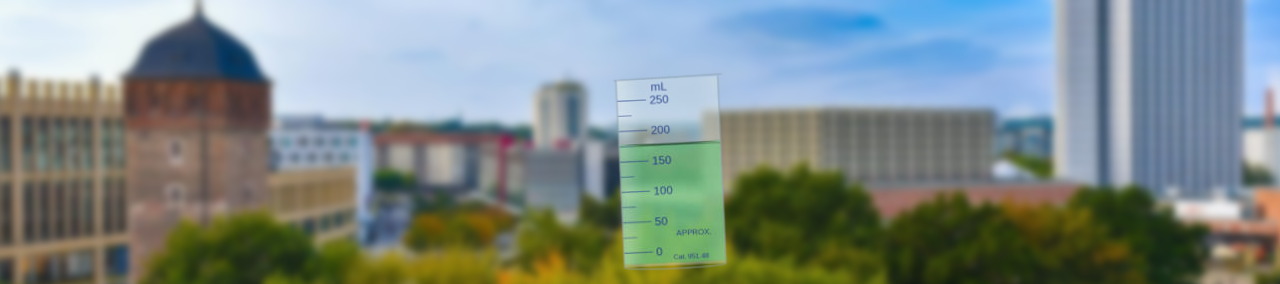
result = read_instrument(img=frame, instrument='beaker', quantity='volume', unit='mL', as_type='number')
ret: 175 mL
